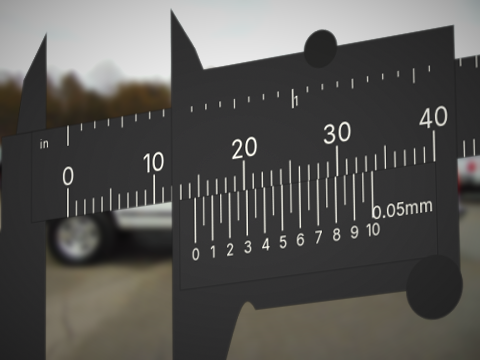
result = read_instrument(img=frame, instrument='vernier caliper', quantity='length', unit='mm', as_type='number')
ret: 14.6 mm
